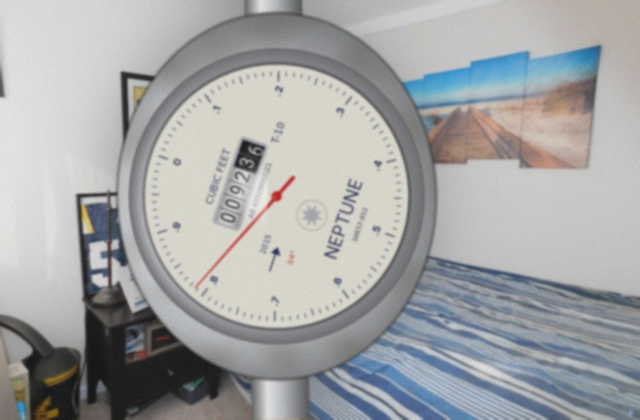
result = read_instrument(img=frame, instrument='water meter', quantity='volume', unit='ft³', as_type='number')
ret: 9235.81 ft³
